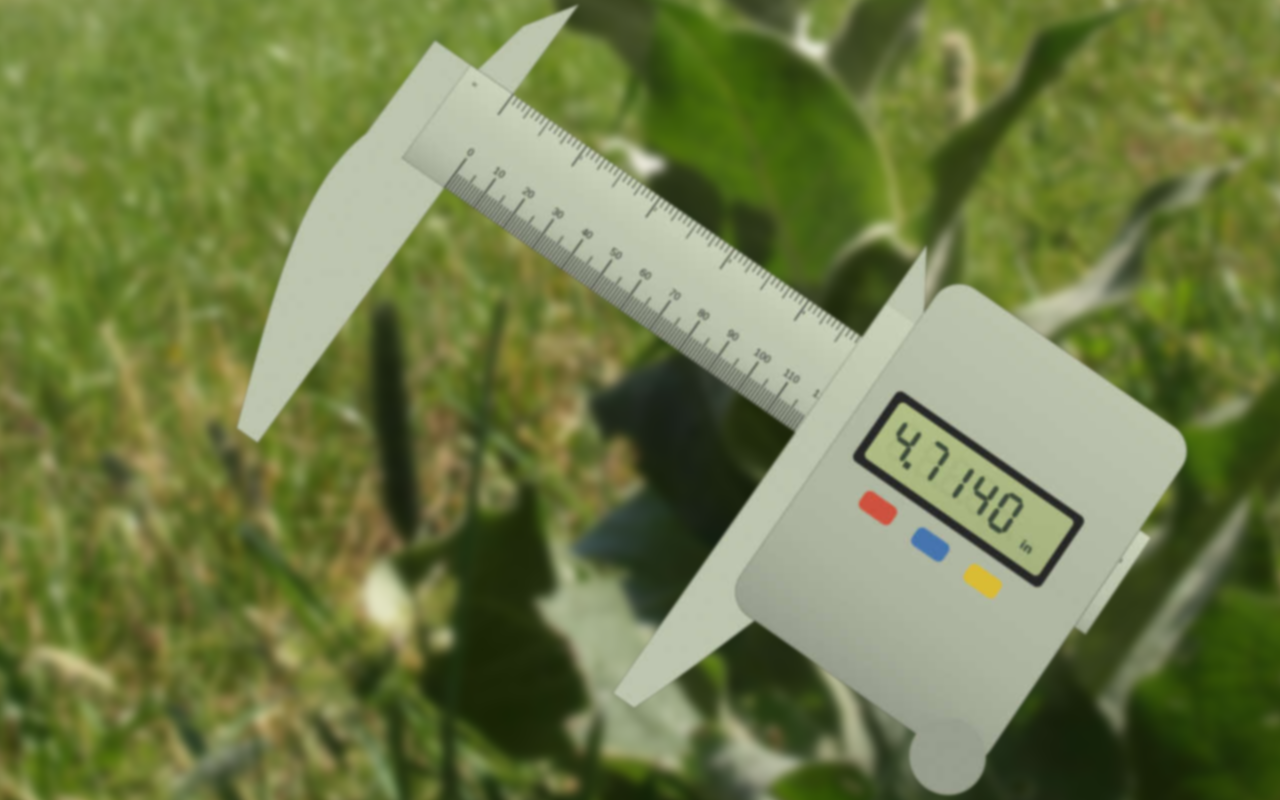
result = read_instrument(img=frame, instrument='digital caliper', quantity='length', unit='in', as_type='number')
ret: 4.7140 in
